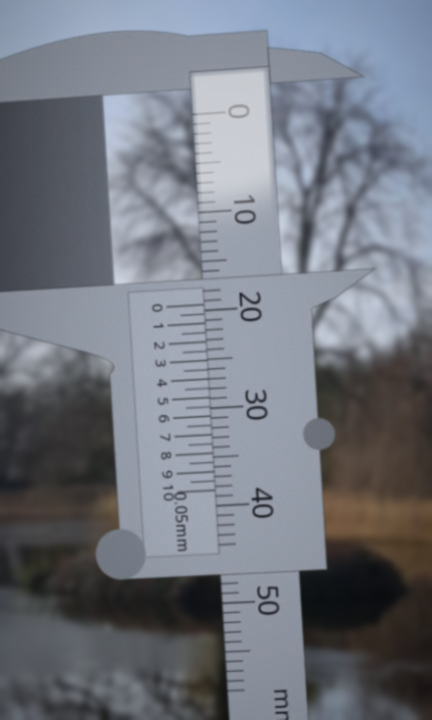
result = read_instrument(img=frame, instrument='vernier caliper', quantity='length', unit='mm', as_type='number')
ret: 19.4 mm
